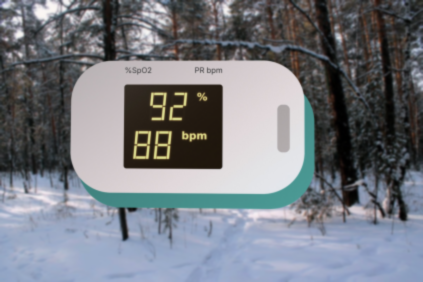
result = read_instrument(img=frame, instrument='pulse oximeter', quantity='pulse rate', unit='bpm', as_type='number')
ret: 88 bpm
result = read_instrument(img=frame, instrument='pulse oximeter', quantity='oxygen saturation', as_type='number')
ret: 92 %
